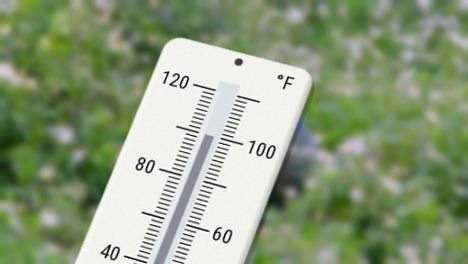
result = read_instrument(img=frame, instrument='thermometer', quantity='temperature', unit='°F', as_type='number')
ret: 100 °F
